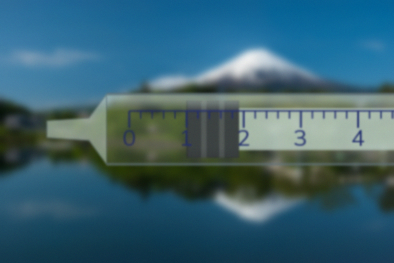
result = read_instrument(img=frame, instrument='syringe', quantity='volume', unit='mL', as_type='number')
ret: 1 mL
